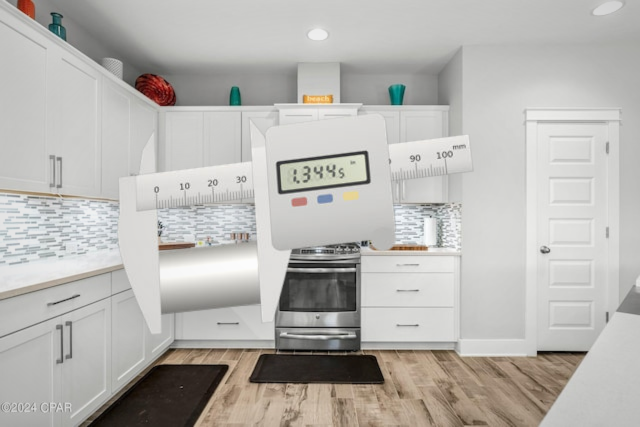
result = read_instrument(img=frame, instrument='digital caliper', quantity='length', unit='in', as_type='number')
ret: 1.3445 in
